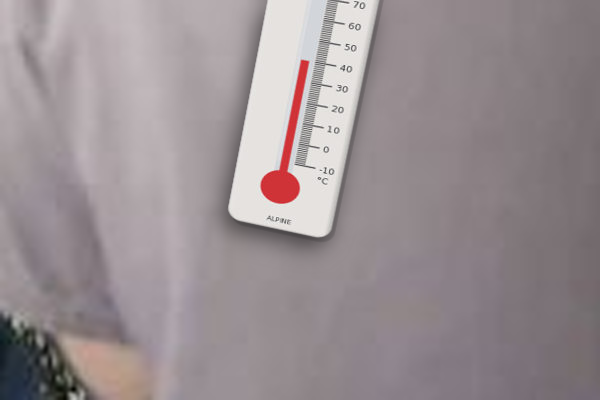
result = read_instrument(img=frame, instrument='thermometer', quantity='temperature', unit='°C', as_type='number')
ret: 40 °C
